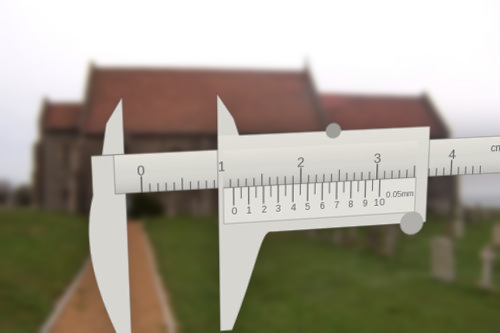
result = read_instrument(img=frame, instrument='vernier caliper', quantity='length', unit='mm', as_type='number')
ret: 11.4 mm
